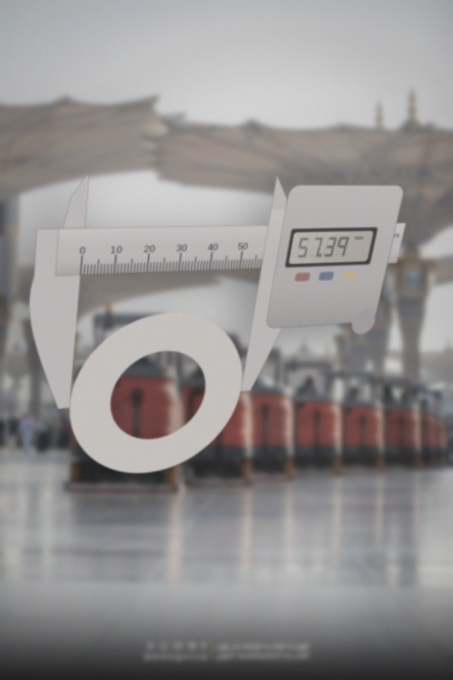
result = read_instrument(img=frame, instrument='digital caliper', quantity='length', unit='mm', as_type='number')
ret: 57.39 mm
